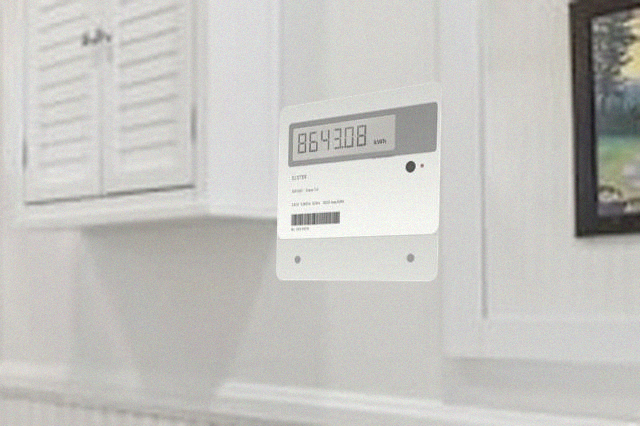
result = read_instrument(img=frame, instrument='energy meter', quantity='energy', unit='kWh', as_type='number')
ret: 8643.08 kWh
